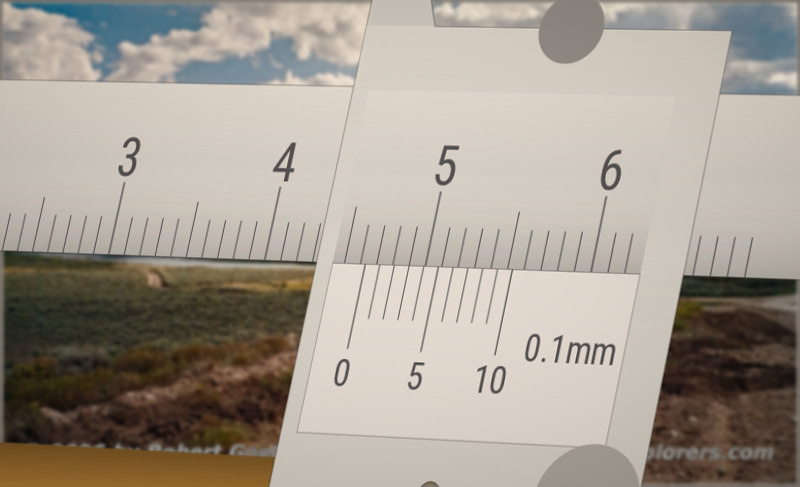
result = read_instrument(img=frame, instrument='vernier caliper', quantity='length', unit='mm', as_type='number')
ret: 46.3 mm
